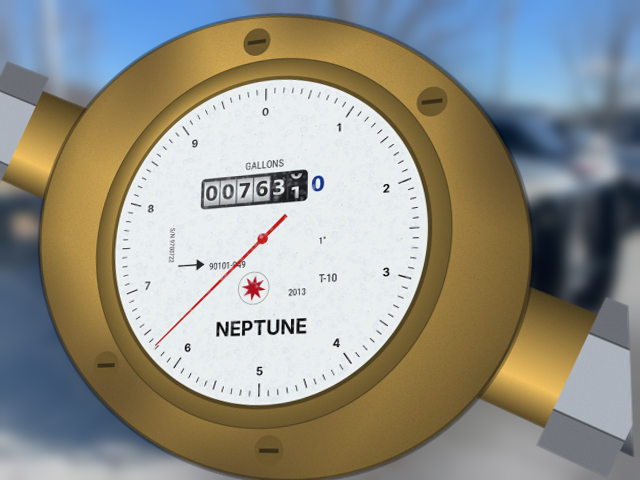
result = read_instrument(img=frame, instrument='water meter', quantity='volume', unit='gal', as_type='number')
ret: 76306.3 gal
